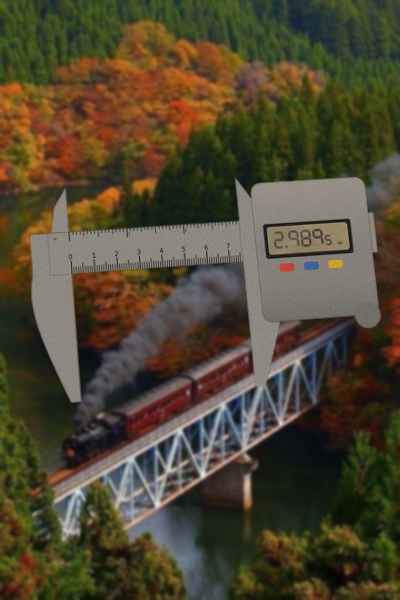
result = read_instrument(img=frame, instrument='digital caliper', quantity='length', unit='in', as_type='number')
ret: 2.9895 in
